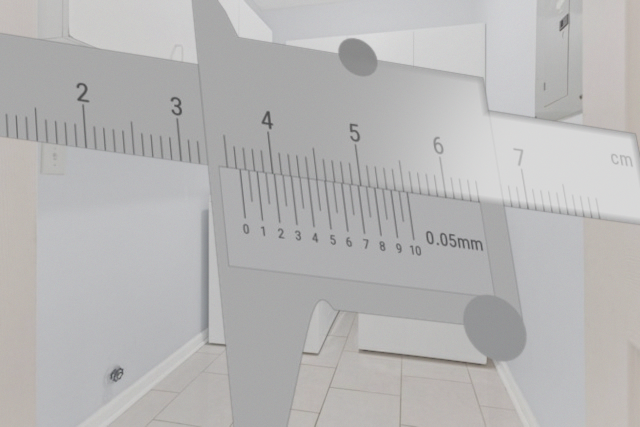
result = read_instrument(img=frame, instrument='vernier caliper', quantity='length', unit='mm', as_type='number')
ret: 36.4 mm
